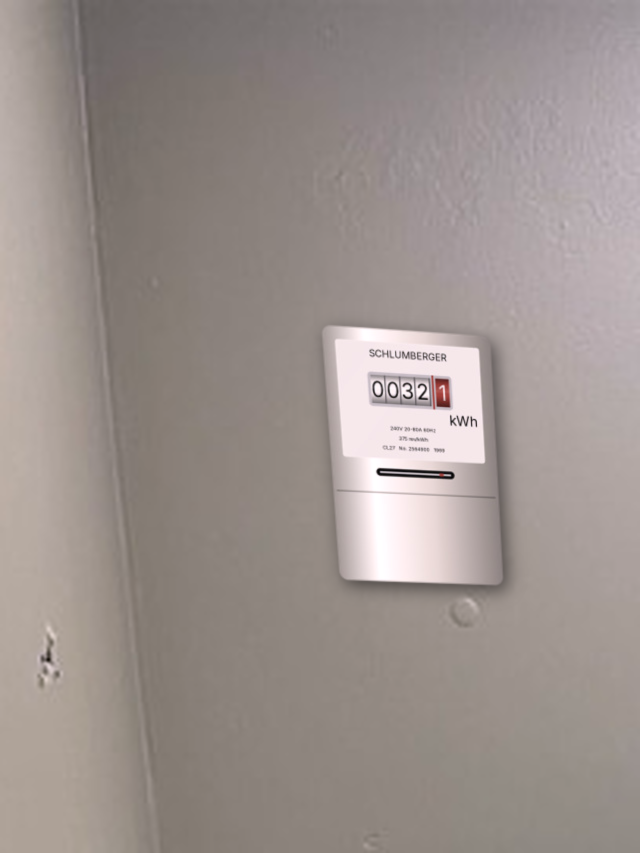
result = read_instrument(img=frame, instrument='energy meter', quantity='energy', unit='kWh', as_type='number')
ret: 32.1 kWh
